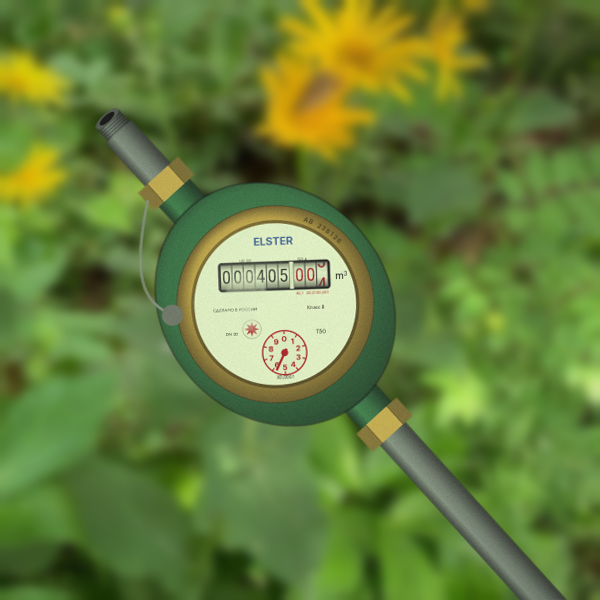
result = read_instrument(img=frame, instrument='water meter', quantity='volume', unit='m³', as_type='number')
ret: 405.0035 m³
